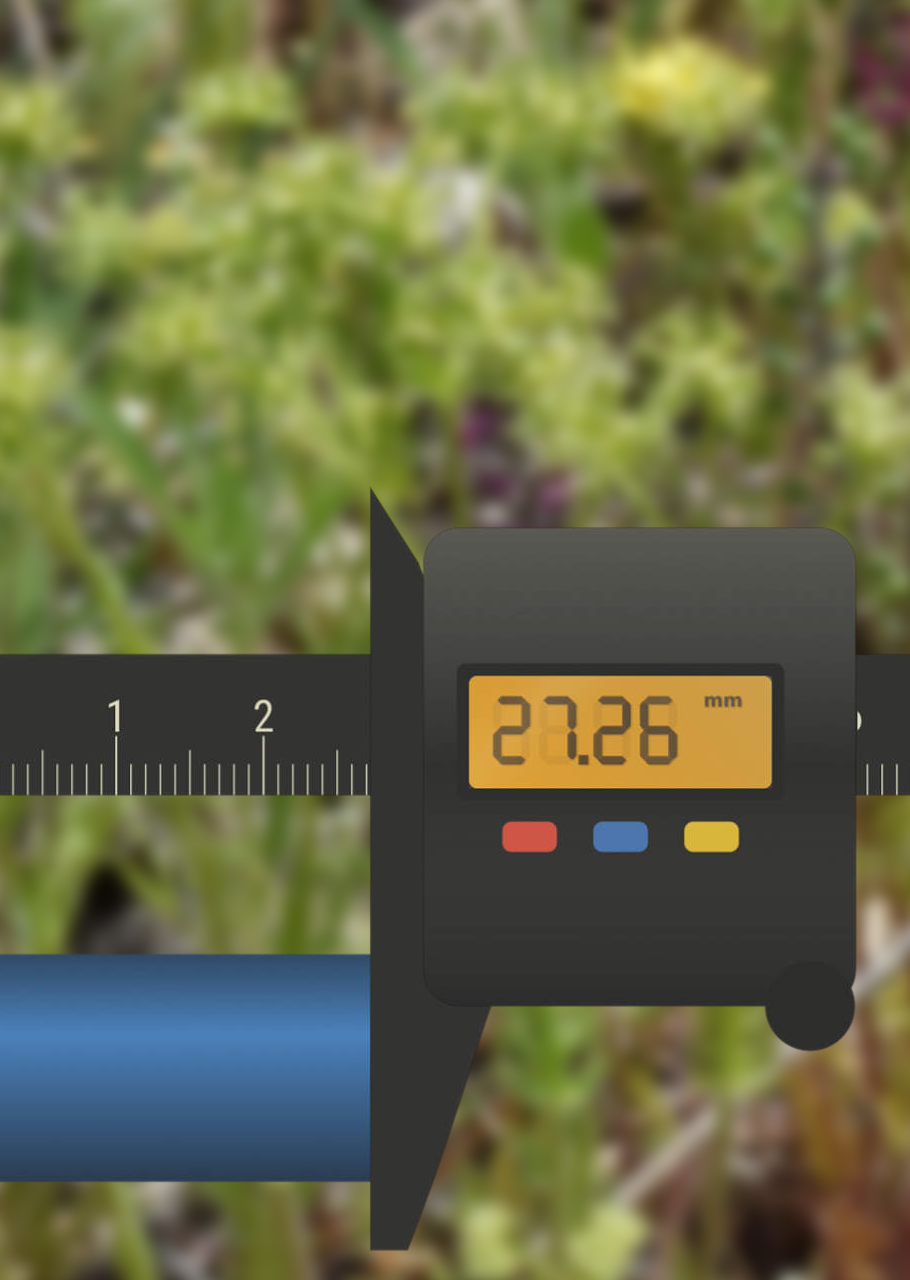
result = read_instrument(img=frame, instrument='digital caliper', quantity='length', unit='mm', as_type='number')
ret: 27.26 mm
